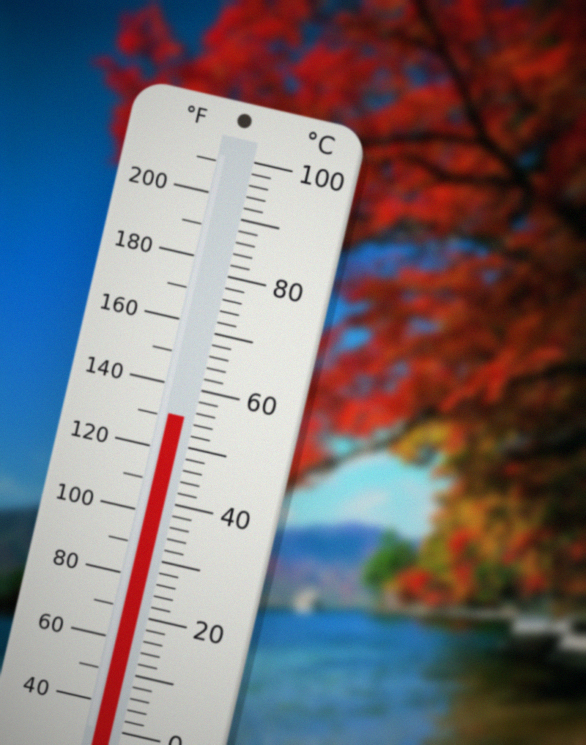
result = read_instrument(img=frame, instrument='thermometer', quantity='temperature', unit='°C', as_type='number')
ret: 55 °C
